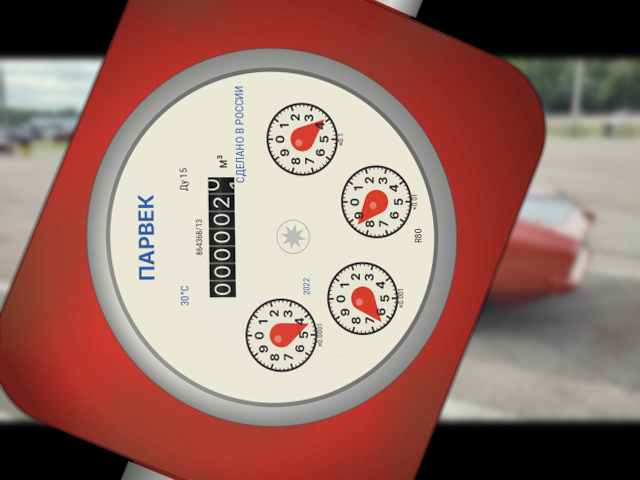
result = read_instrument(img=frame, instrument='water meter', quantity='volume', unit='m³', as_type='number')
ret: 20.3864 m³
